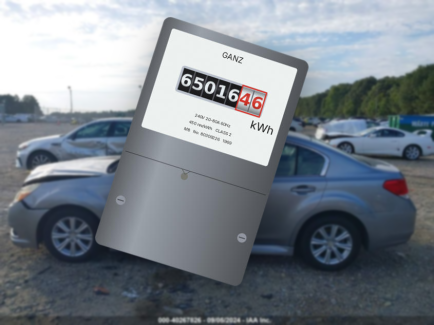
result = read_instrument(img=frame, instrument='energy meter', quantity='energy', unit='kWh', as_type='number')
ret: 65016.46 kWh
